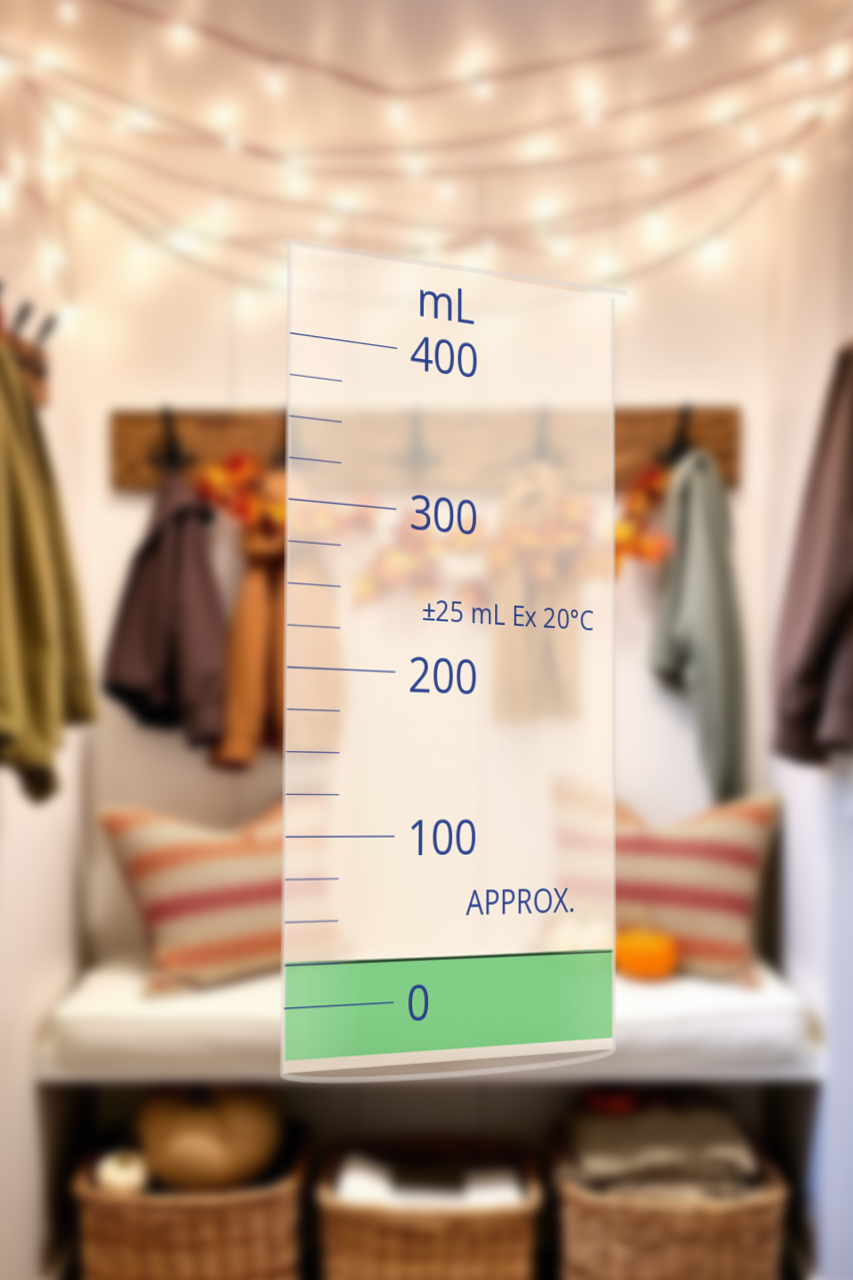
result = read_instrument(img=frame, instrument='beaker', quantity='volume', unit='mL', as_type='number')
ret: 25 mL
